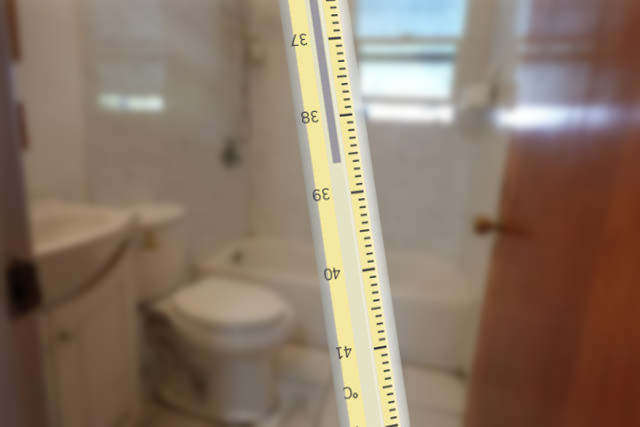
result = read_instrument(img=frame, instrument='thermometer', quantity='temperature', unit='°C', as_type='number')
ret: 38.6 °C
